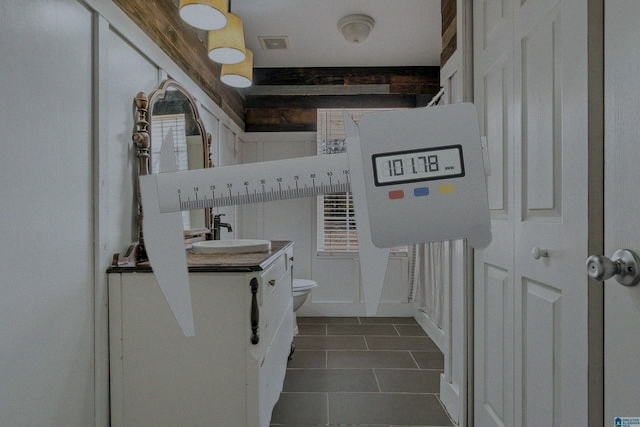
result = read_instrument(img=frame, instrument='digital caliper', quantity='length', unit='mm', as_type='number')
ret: 101.78 mm
